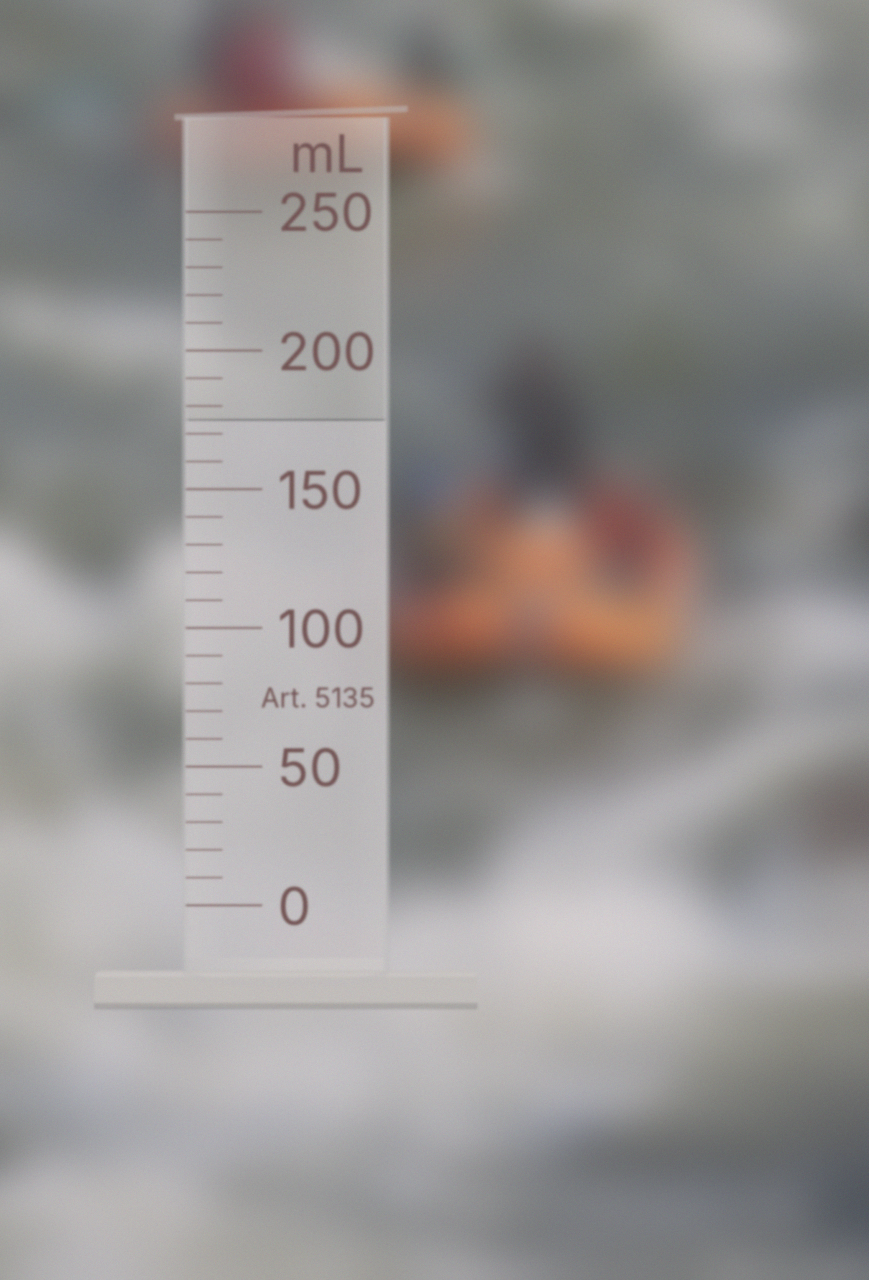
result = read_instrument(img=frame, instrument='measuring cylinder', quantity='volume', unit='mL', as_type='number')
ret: 175 mL
